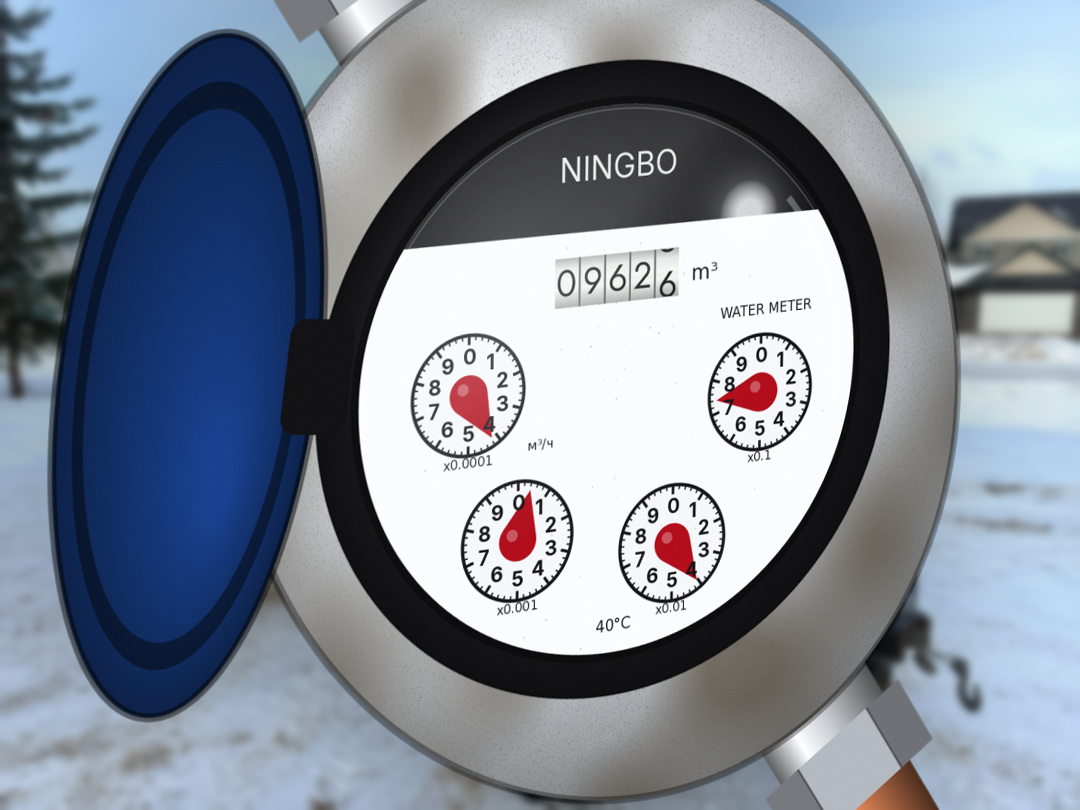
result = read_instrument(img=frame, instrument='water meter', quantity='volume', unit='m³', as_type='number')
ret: 9625.7404 m³
